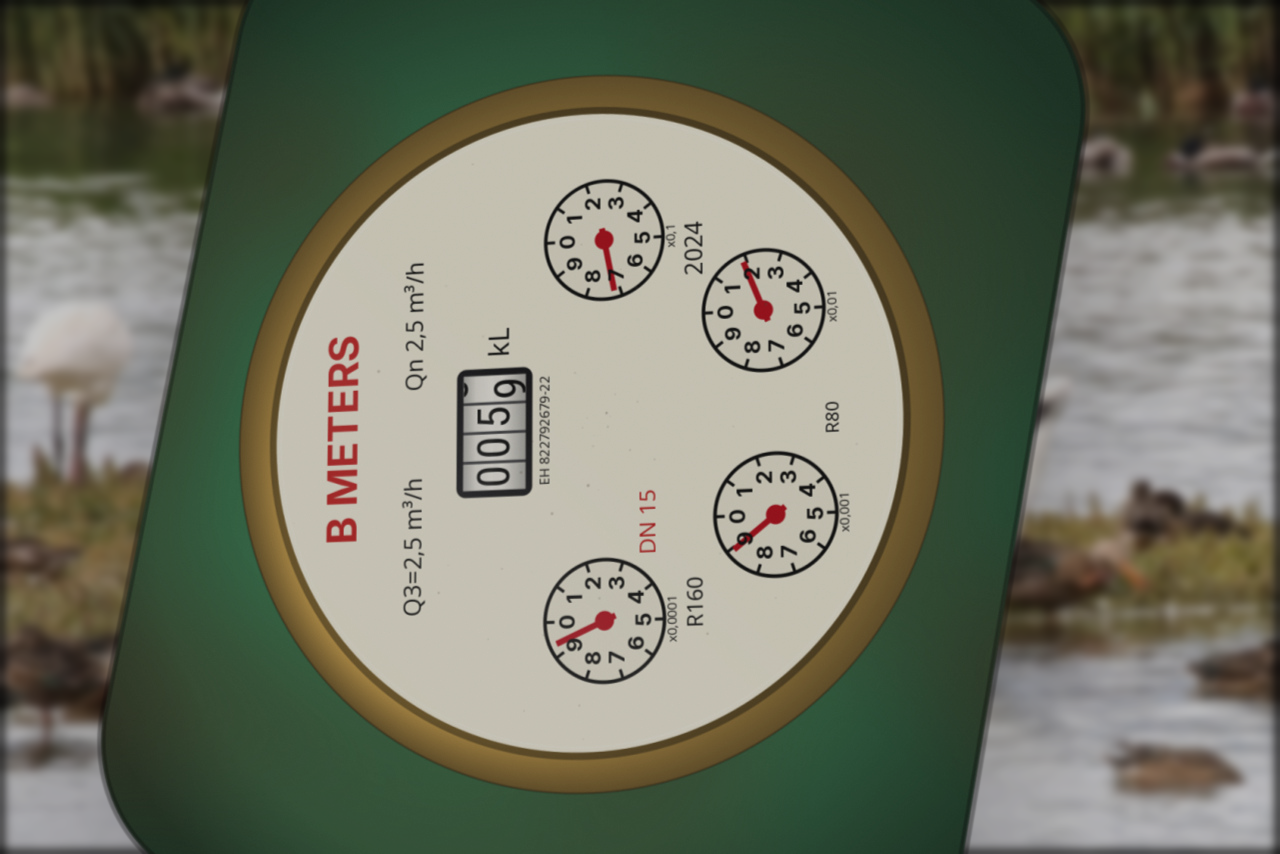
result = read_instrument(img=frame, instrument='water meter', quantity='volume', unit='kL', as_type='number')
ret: 58.7189 kL
